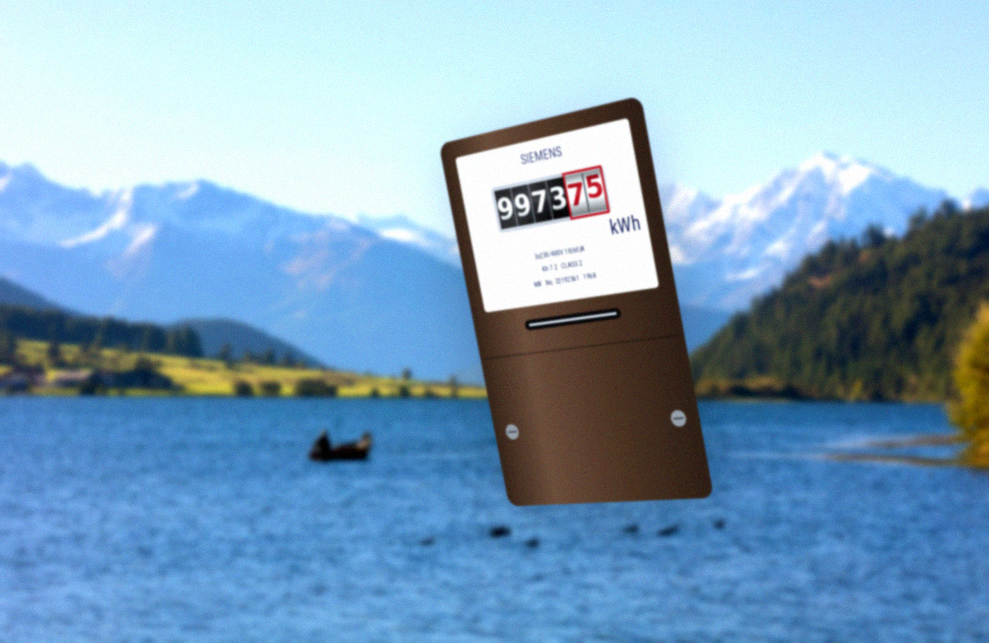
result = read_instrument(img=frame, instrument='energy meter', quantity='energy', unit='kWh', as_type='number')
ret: 9973.75 kWh
